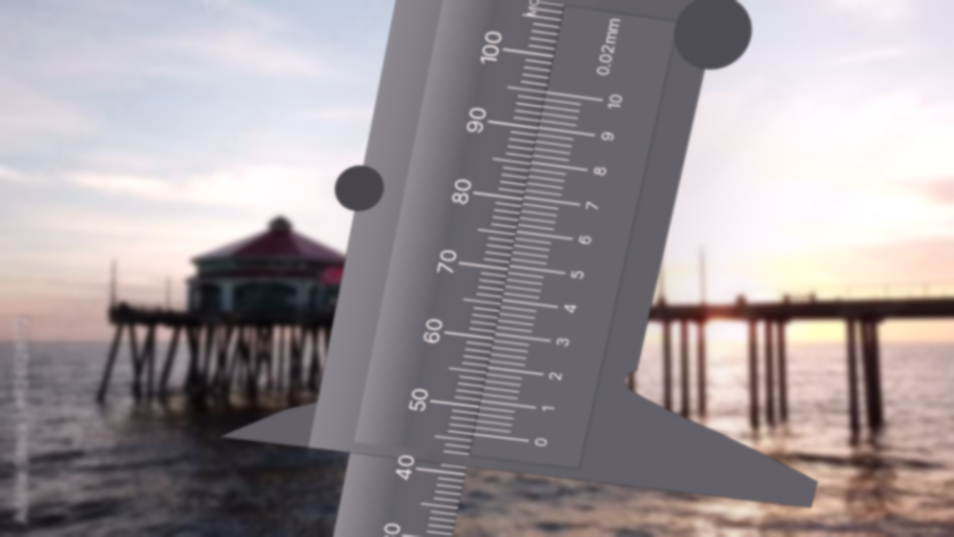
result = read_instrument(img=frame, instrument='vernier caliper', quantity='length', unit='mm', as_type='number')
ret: 46.0 mm
